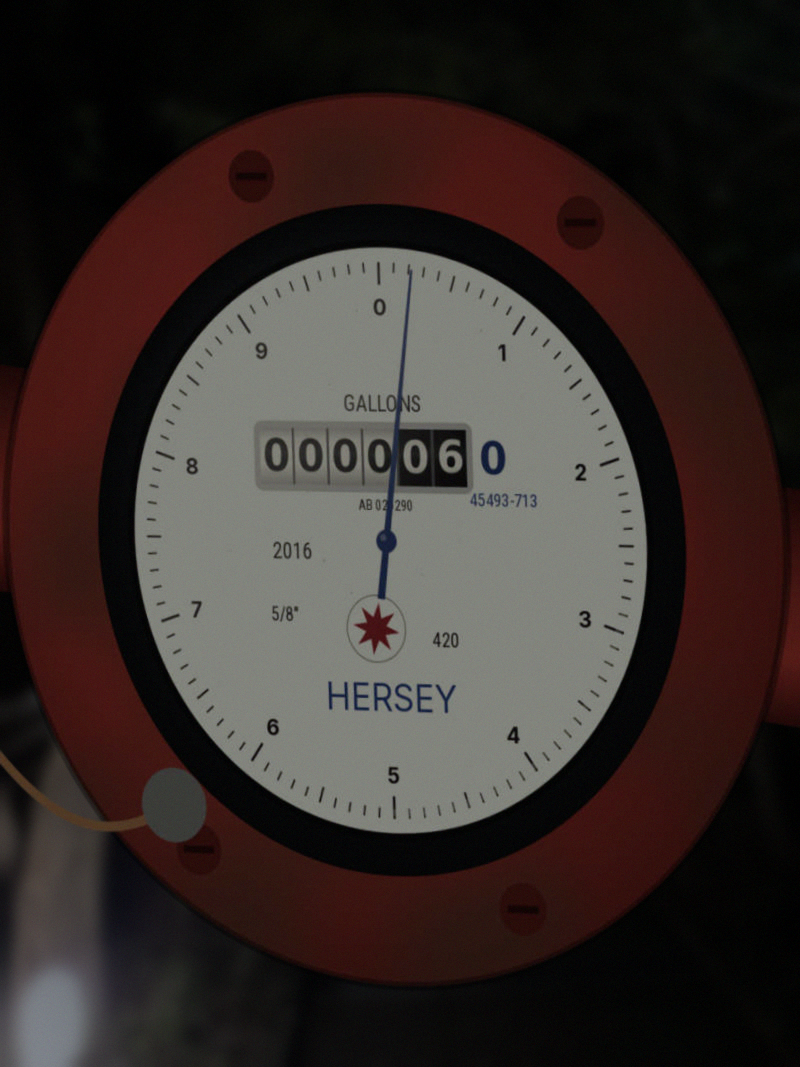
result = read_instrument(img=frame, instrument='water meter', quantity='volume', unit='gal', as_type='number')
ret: 60.2 gal
